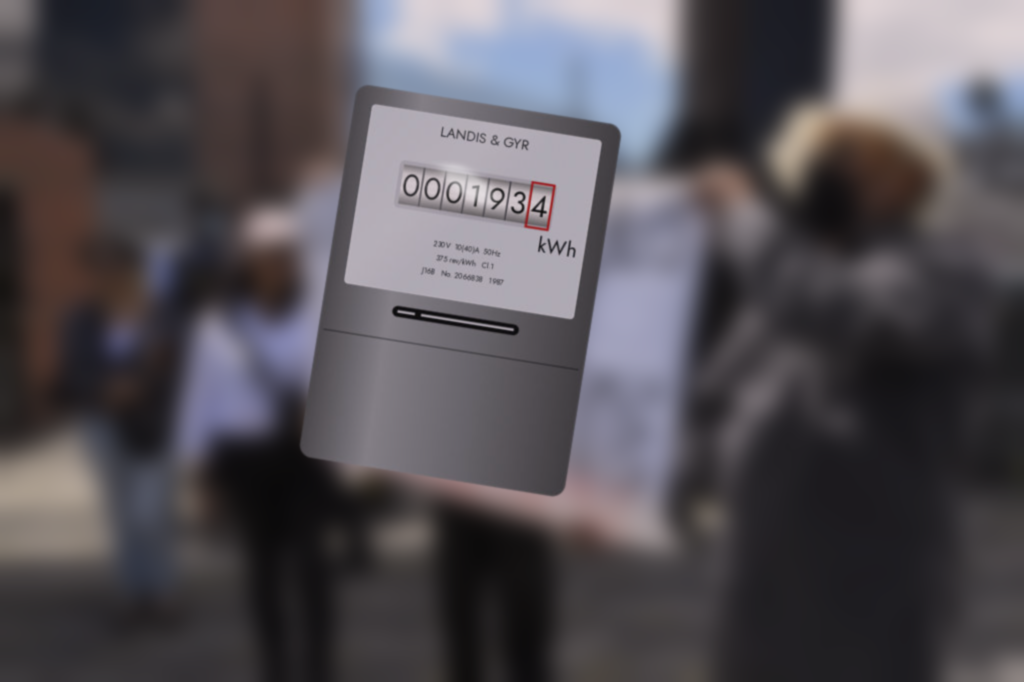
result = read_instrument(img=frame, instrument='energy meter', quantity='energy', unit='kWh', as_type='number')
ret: 193.4 kWh
